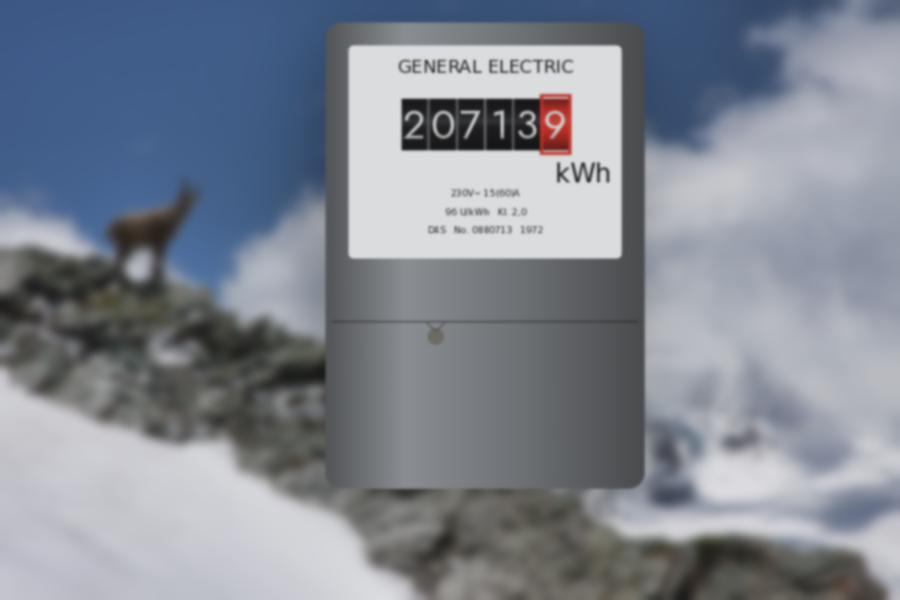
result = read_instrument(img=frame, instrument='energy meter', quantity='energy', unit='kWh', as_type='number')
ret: 20713.9 kWh
